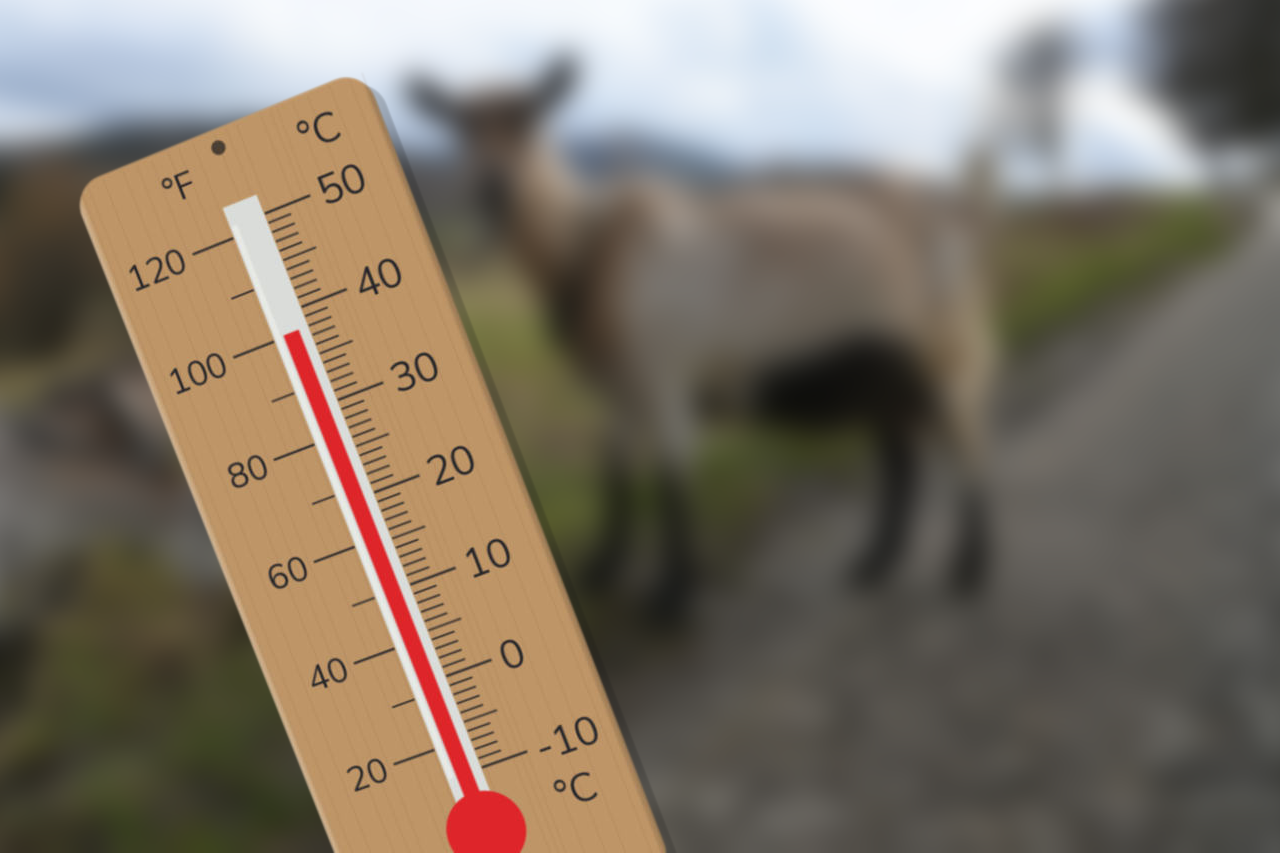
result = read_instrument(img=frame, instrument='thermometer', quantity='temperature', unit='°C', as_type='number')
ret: 38 °C
